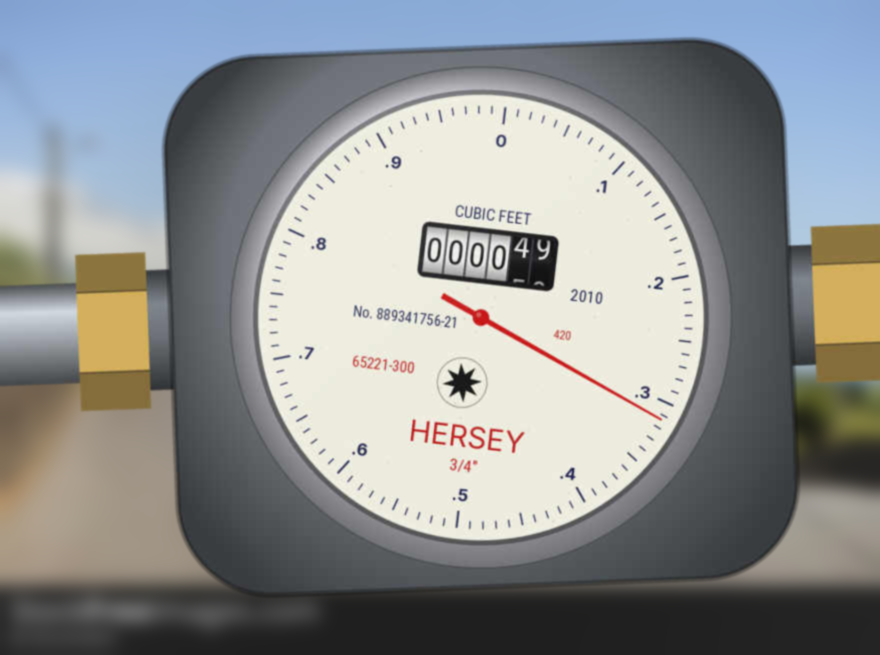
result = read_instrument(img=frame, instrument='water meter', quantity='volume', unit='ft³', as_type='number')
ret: 49.31 ft³
